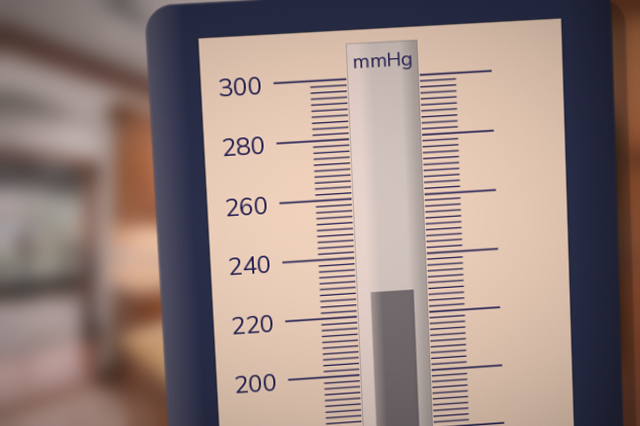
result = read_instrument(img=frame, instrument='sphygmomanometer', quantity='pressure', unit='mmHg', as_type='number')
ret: 228 mmHg
